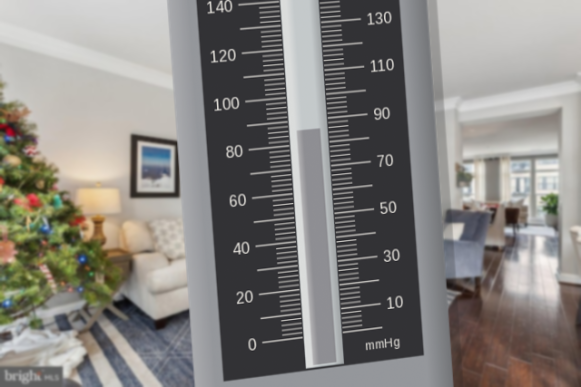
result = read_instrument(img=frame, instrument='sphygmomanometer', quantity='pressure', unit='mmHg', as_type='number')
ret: 86 mmHg
